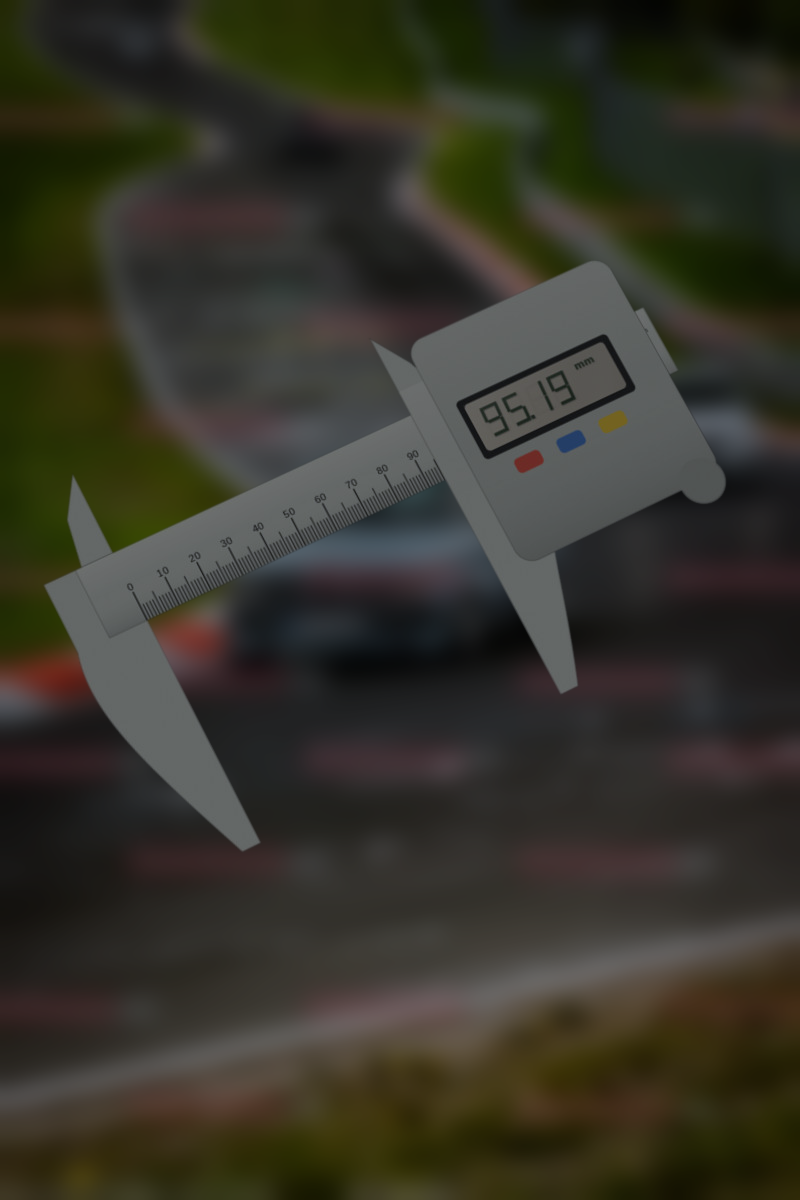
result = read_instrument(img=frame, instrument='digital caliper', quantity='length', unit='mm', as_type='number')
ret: 95.19 mm
